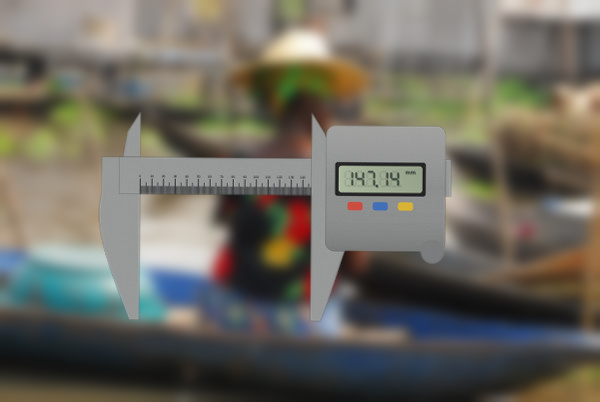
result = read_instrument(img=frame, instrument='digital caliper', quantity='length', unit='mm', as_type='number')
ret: 147.14 mm
